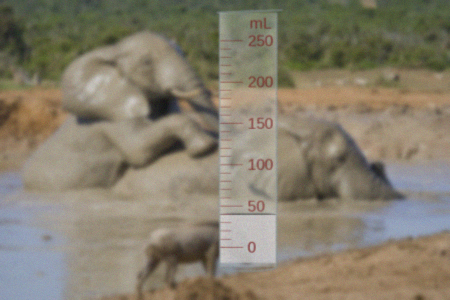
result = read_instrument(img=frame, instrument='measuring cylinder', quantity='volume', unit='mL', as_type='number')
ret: 40 mL
